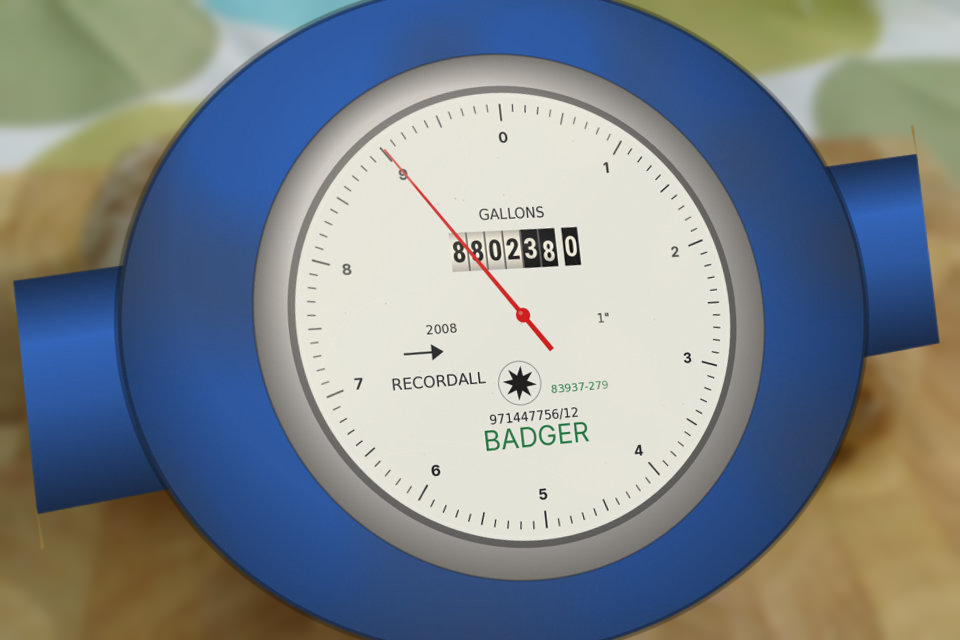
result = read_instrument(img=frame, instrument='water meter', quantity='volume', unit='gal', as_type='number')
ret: 8802379.0 gal
